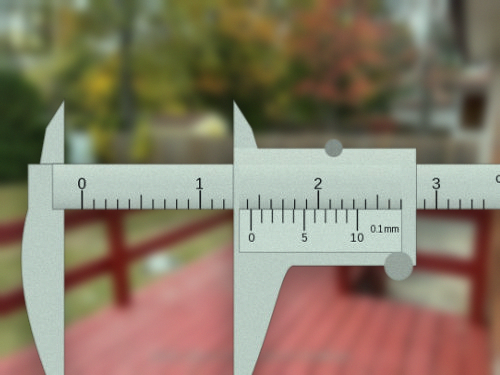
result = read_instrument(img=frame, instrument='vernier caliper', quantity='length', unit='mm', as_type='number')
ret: 14.3 mm
